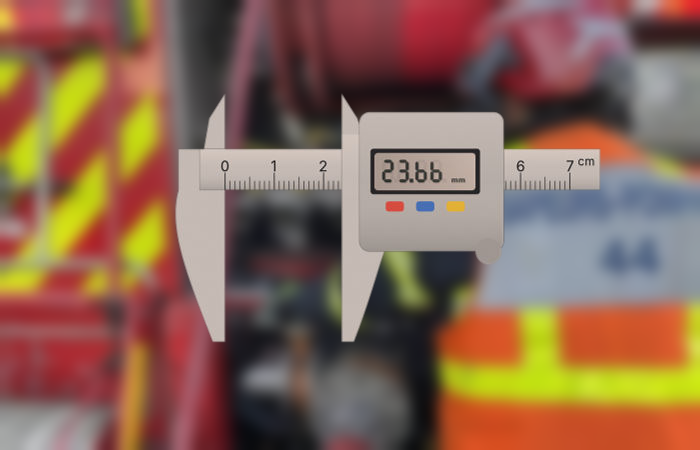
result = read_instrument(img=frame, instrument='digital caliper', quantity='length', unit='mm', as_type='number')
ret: 23.66 mm
